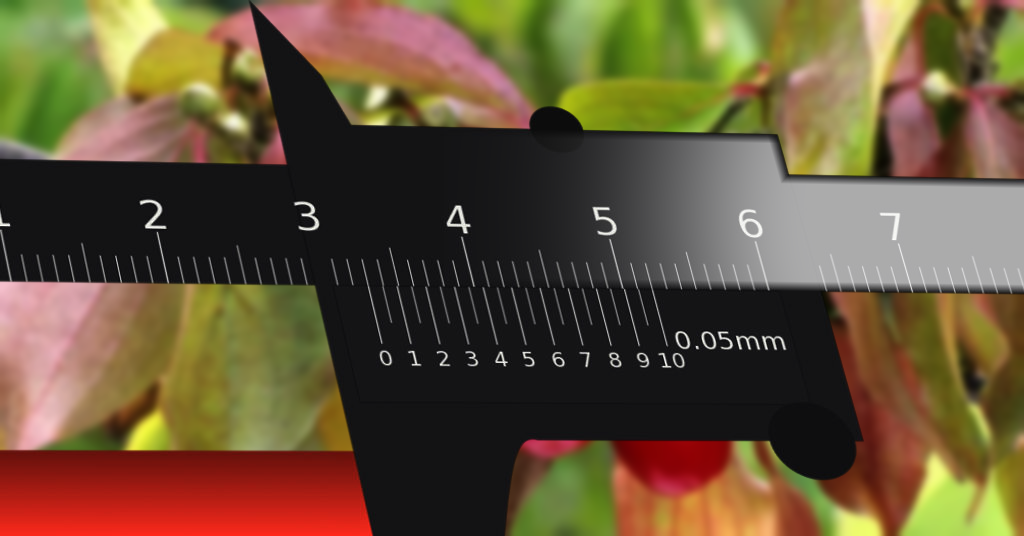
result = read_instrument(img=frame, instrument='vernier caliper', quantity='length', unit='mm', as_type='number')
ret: 33.0 mm
